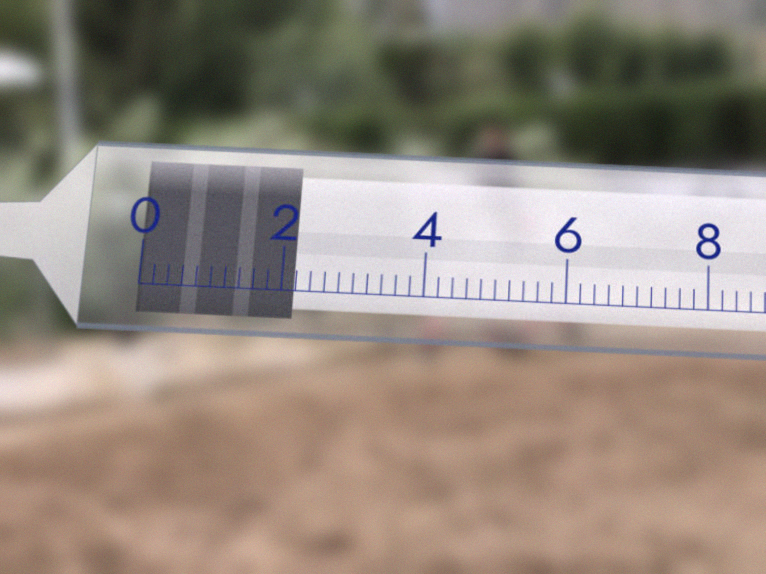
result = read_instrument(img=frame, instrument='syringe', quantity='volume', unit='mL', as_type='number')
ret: 0 mL
